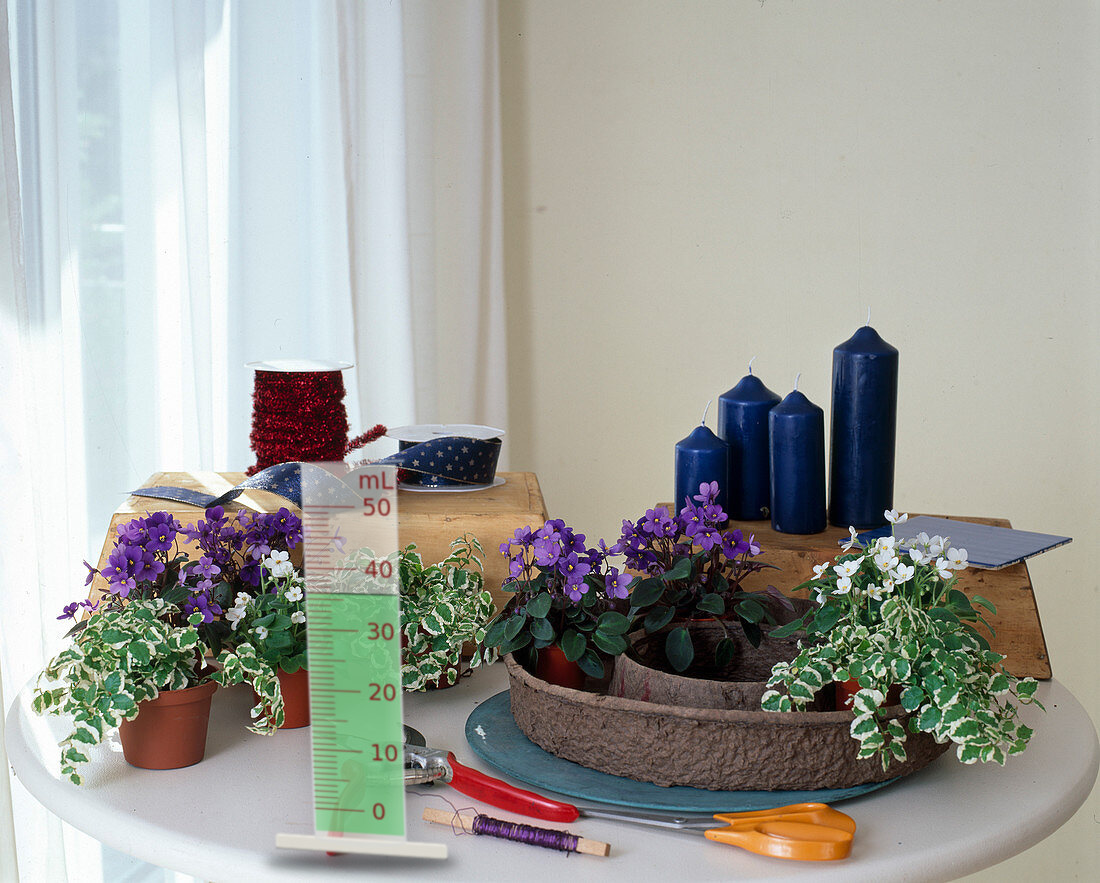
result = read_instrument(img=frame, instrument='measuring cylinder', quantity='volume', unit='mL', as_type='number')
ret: 36 mL
